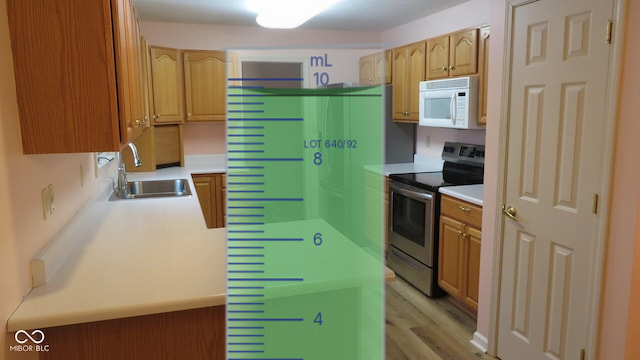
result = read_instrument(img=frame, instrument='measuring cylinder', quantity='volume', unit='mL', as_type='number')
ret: 9.6 mL
